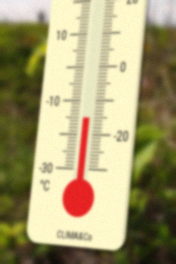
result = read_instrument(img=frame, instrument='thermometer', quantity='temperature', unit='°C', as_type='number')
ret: -15 °C
